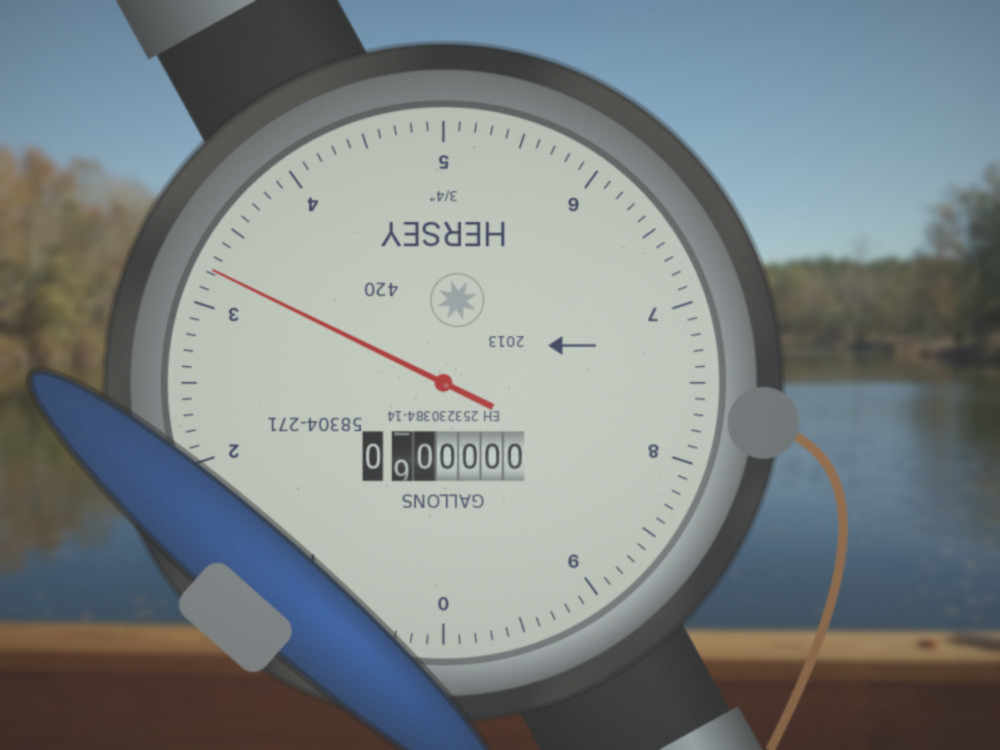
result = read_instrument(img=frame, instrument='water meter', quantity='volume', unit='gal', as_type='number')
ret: 63.2 gal
